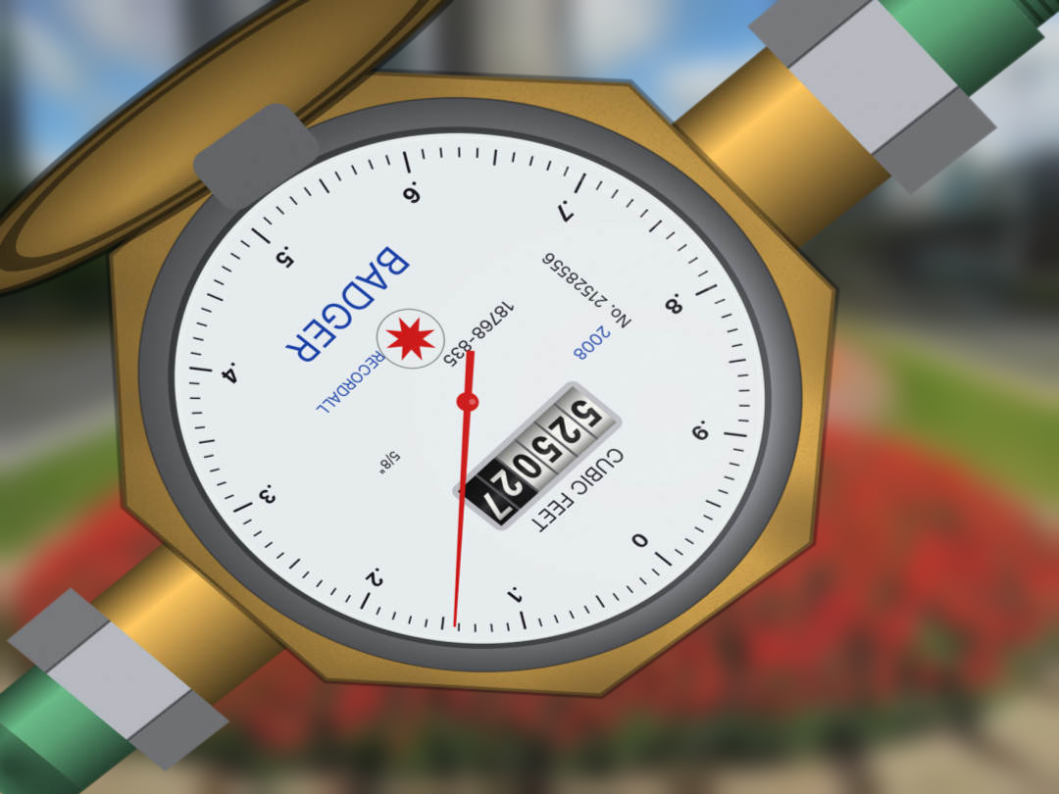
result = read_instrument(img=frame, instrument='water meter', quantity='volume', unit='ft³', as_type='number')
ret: 525027.14 ft³
